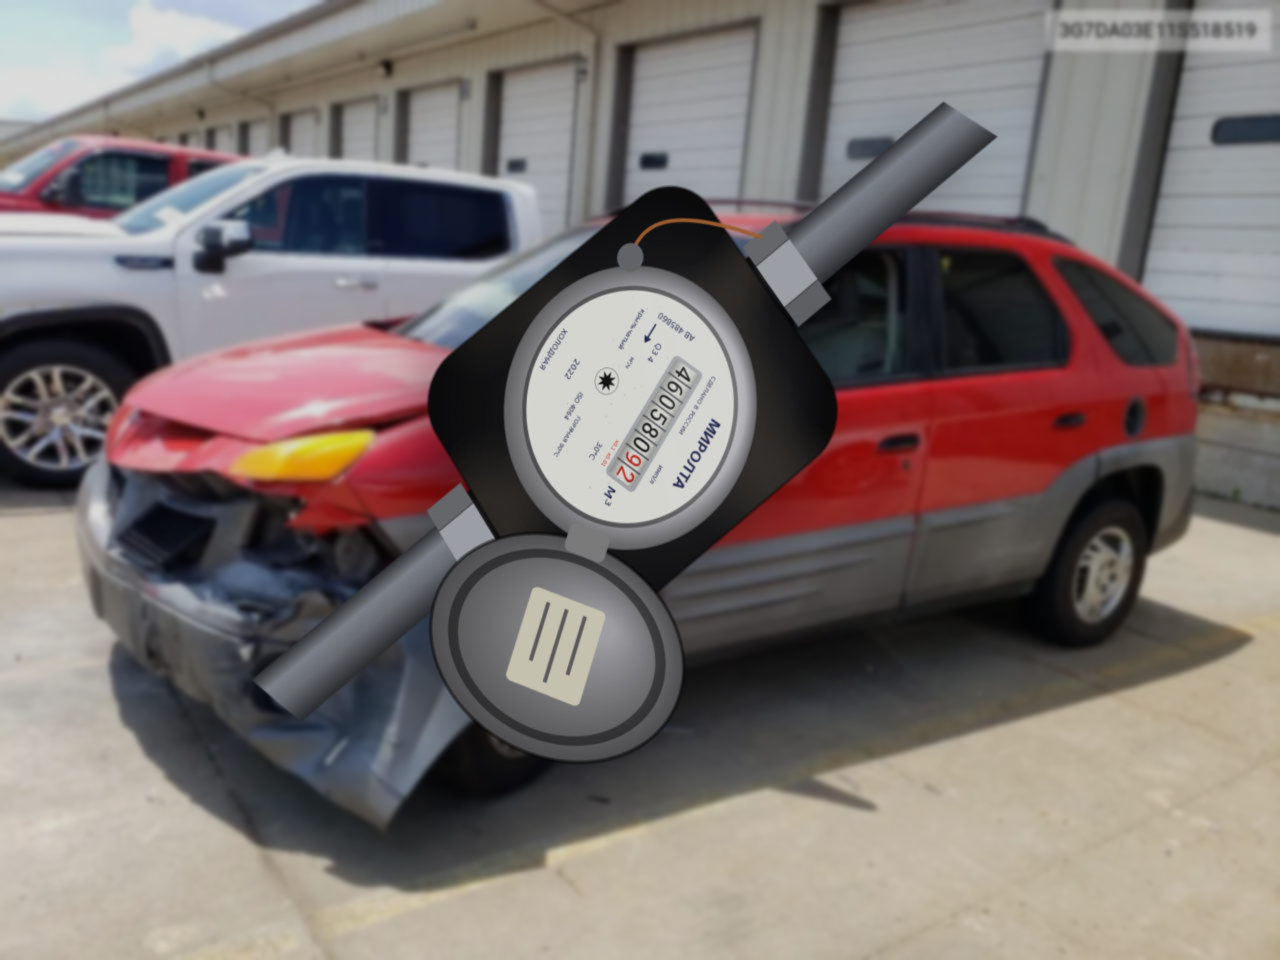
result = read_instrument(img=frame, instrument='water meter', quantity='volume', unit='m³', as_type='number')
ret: 460580.92 m³
